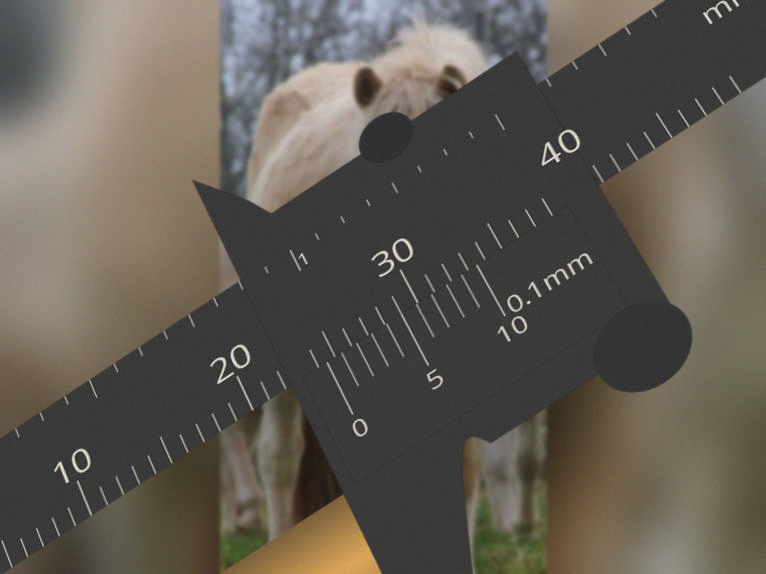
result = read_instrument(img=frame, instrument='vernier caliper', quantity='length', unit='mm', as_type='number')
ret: 24.5 mm
